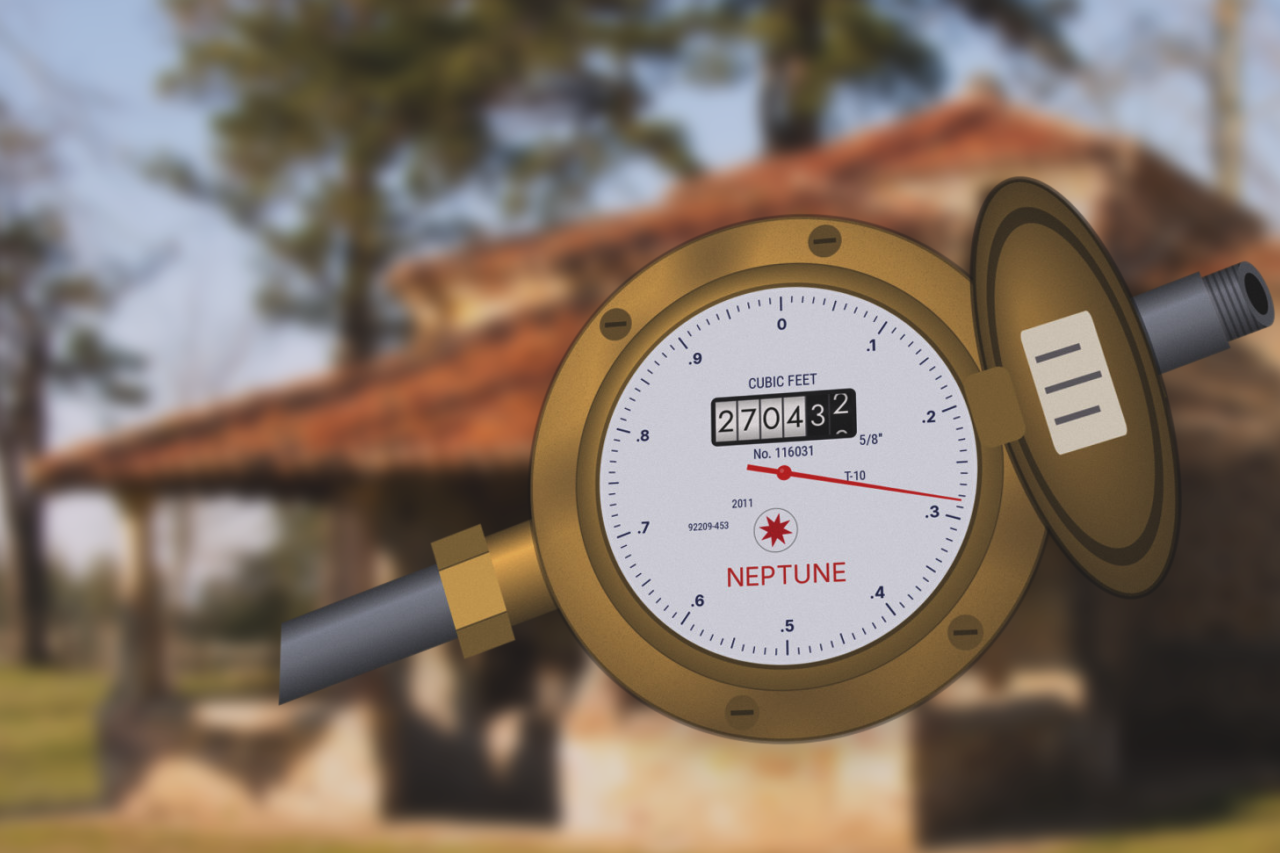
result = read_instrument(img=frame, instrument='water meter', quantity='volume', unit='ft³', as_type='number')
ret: 270432.28 ft³
